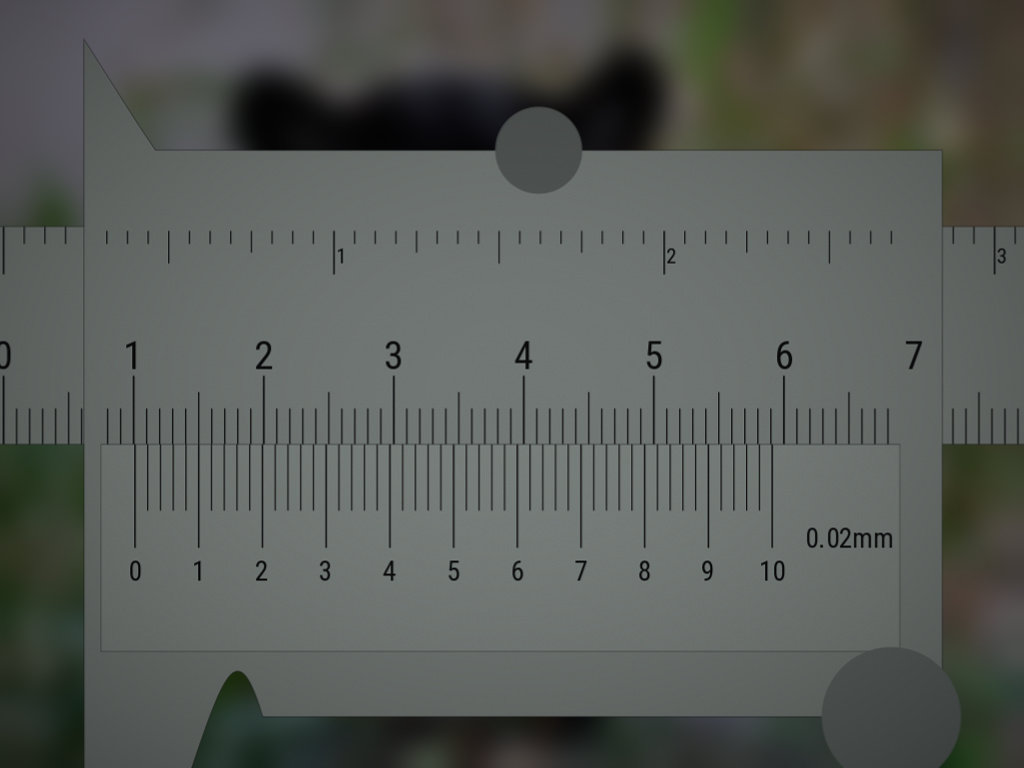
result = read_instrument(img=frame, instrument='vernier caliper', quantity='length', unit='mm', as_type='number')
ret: 10.1 mm
